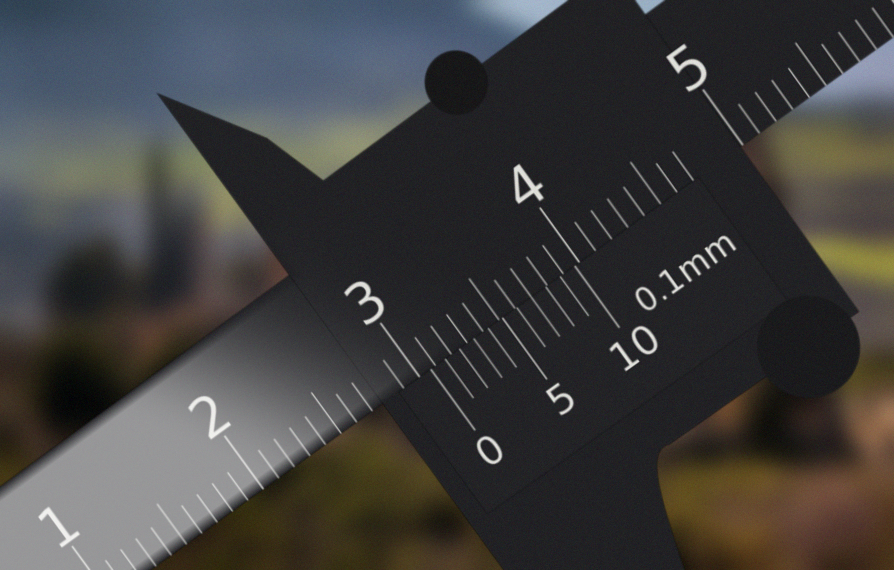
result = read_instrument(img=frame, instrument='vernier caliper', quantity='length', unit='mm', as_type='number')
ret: 30.7 mm
